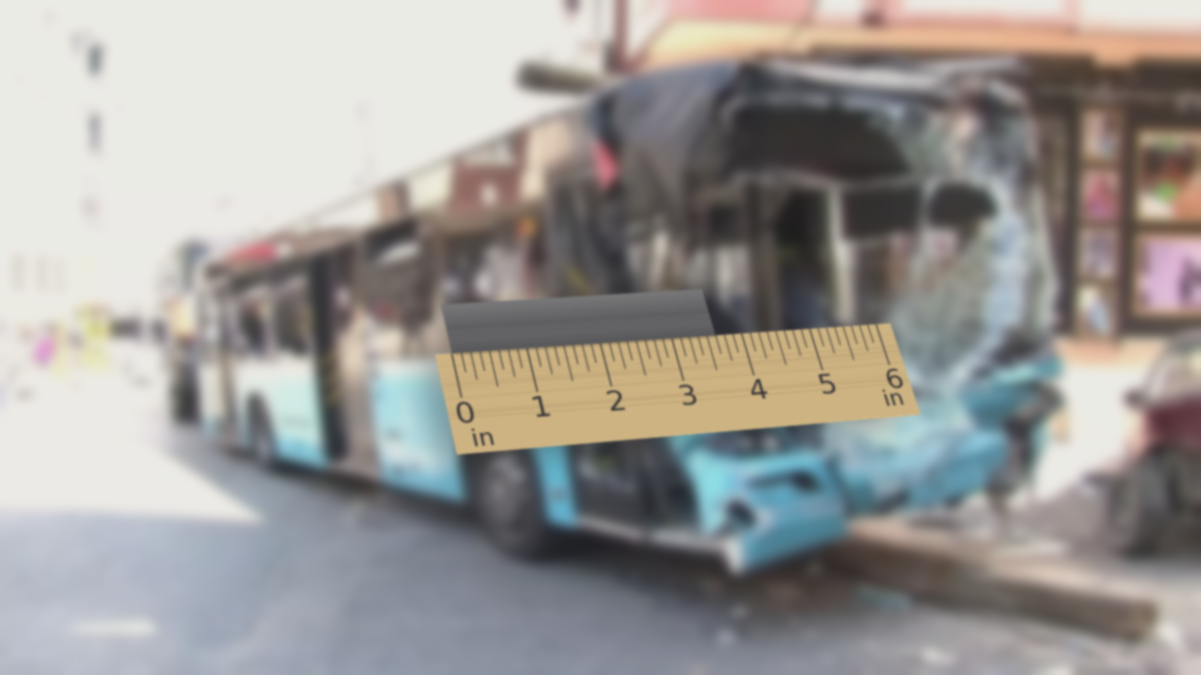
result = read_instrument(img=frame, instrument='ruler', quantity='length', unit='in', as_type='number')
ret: 3.625 in
